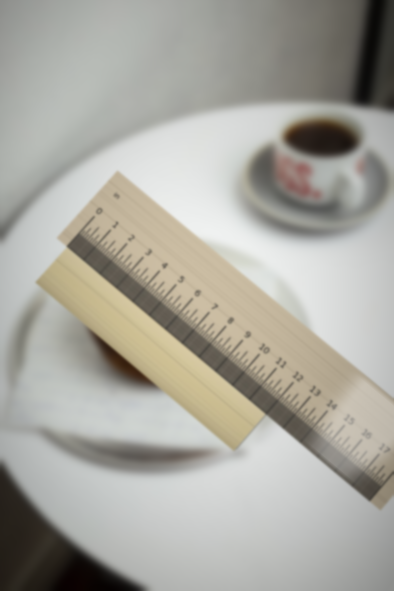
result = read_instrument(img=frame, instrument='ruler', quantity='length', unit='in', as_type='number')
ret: 12 in
